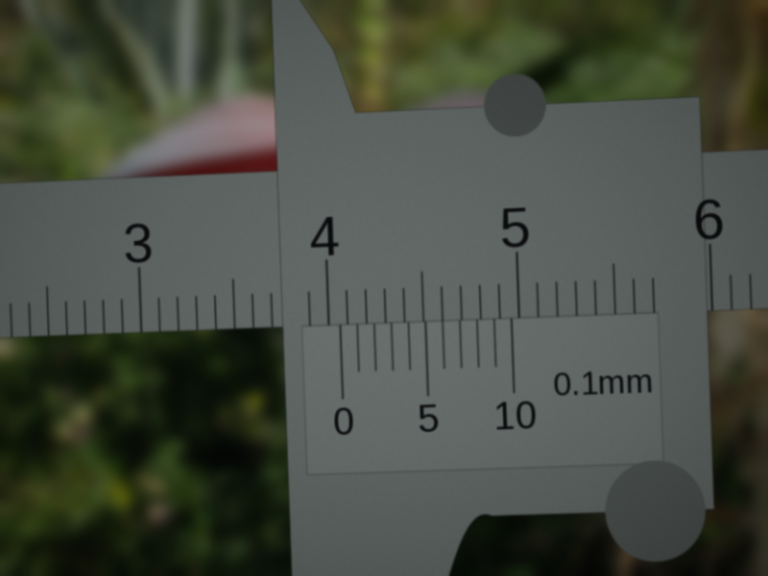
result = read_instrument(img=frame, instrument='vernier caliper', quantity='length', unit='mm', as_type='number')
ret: 40.6 mm
